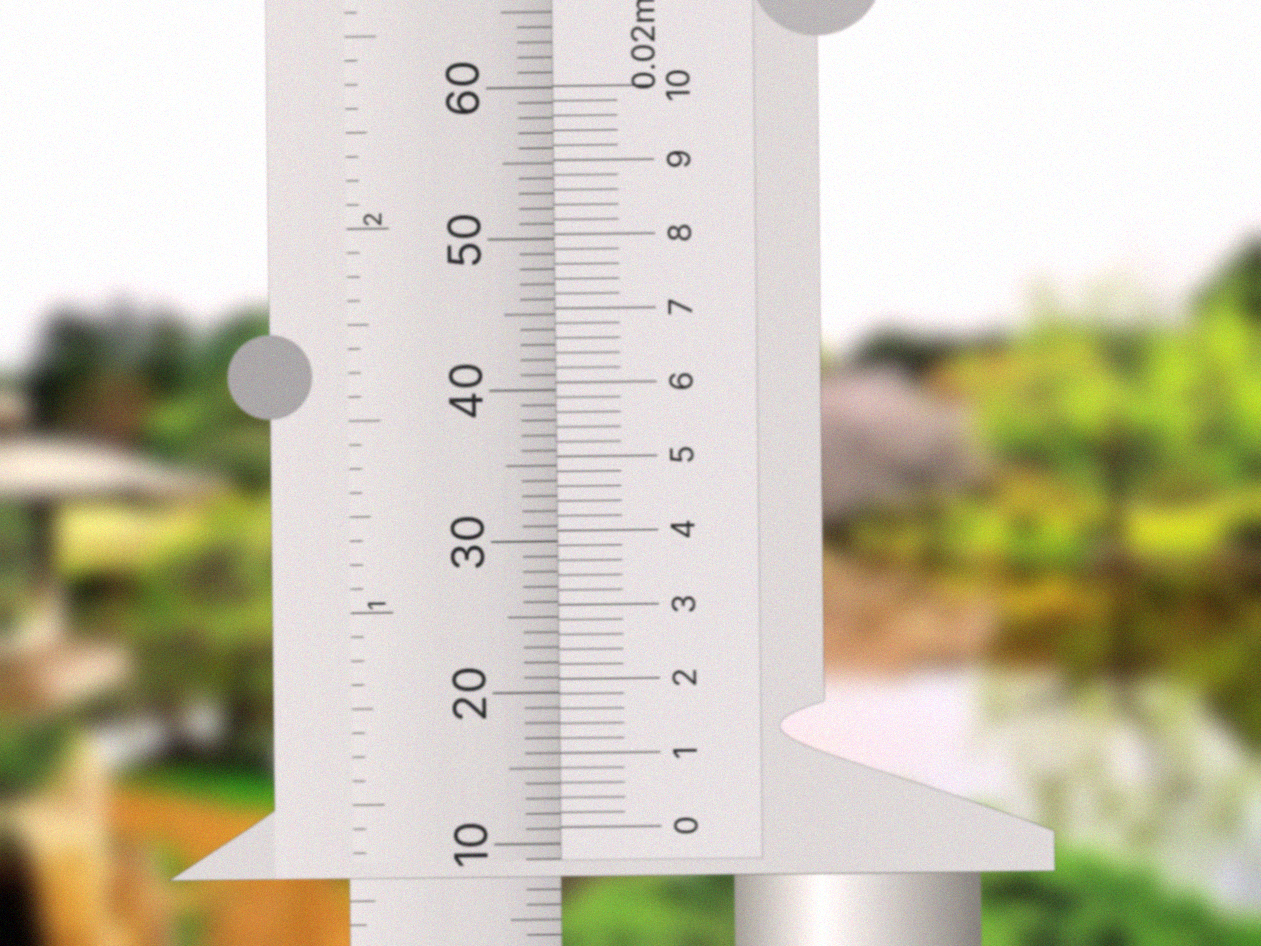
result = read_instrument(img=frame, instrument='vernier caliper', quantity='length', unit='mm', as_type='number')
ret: 11.1 mm
